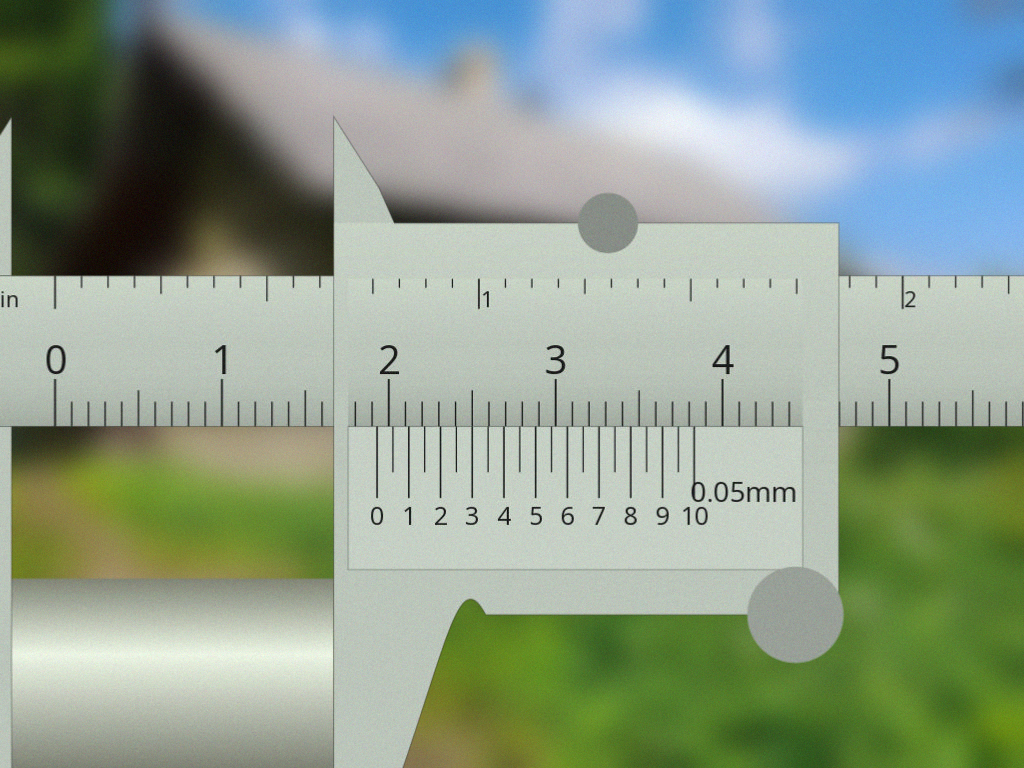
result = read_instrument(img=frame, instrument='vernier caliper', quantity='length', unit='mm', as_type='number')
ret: 19.3 mm
